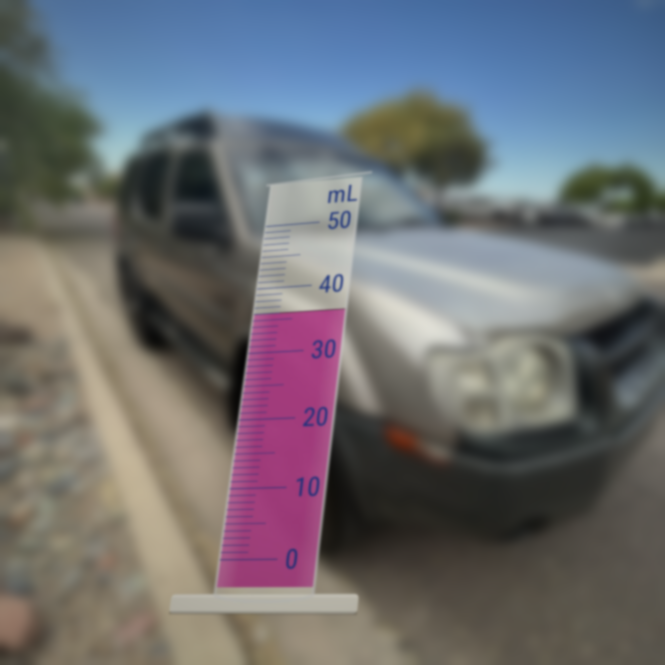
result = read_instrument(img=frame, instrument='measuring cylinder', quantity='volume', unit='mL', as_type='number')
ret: 36 mL
